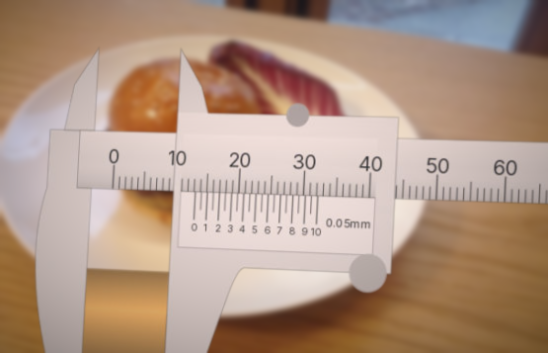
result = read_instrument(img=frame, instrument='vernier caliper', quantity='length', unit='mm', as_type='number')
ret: 13.2 mm
